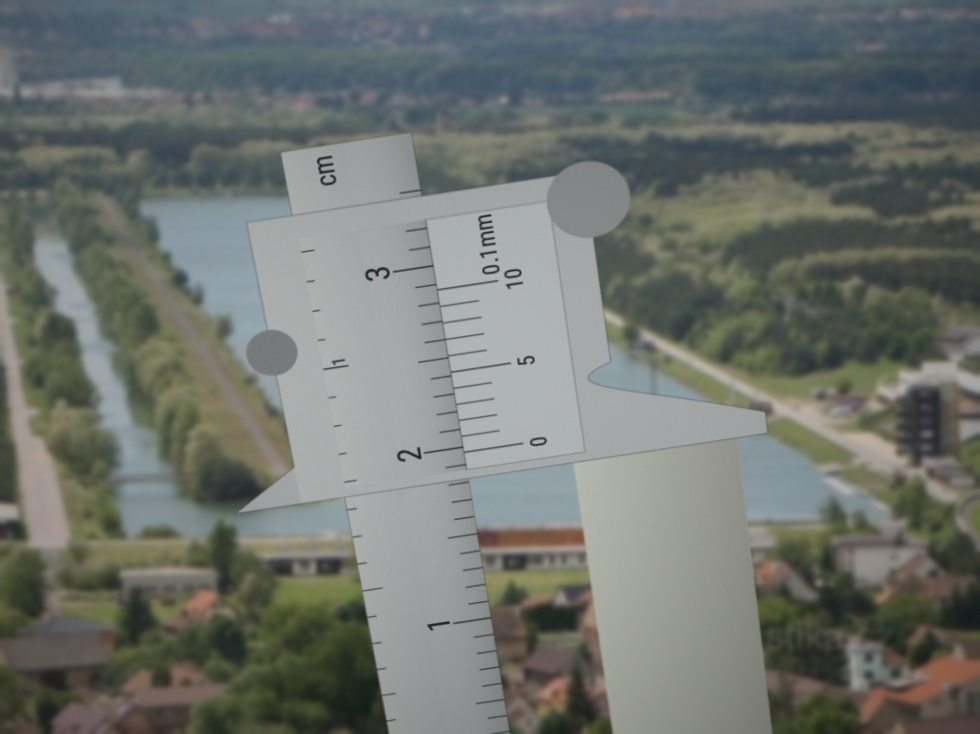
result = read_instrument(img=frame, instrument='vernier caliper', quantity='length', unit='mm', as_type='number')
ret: 19.7 mm
